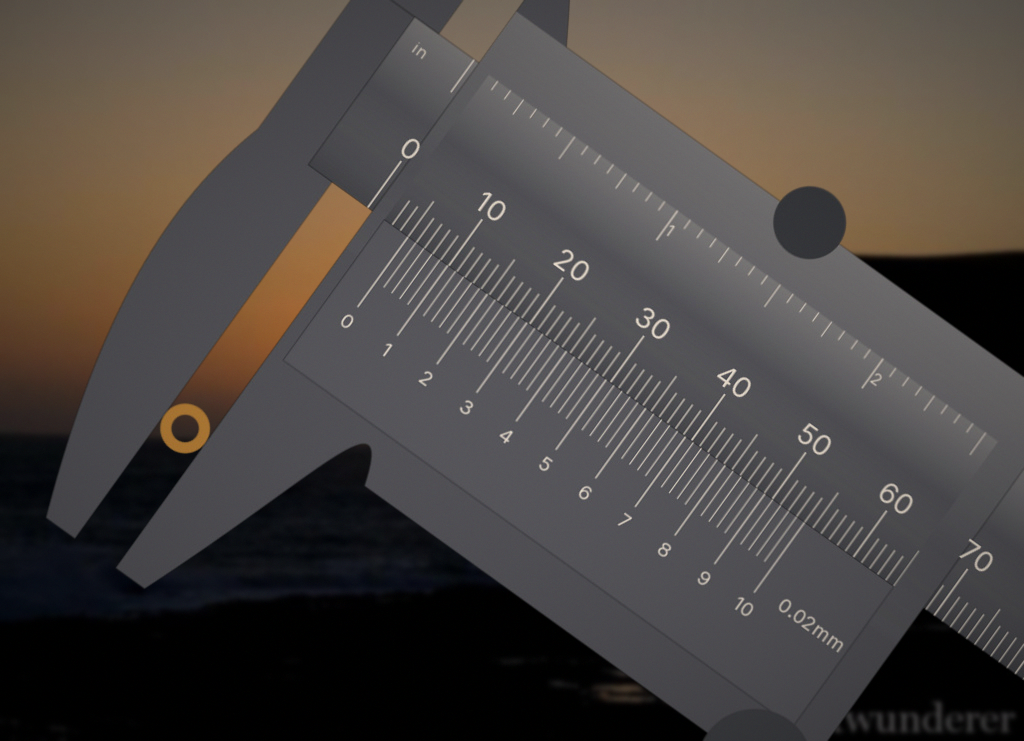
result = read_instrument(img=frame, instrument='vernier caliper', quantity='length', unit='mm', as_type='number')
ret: 5.0 mm
